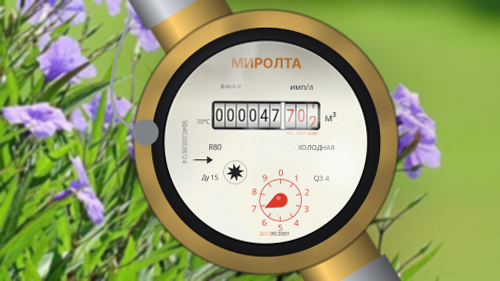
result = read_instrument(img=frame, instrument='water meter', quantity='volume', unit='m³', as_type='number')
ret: 47.7016 m³
